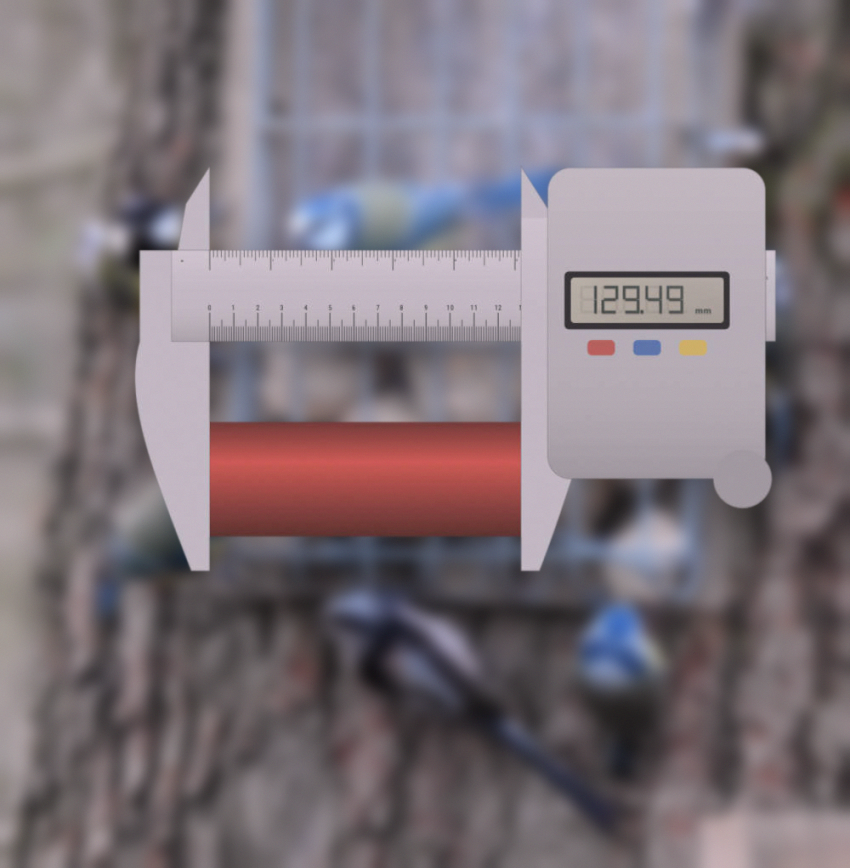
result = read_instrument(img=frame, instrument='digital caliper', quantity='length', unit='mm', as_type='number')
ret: 129.49 mm
